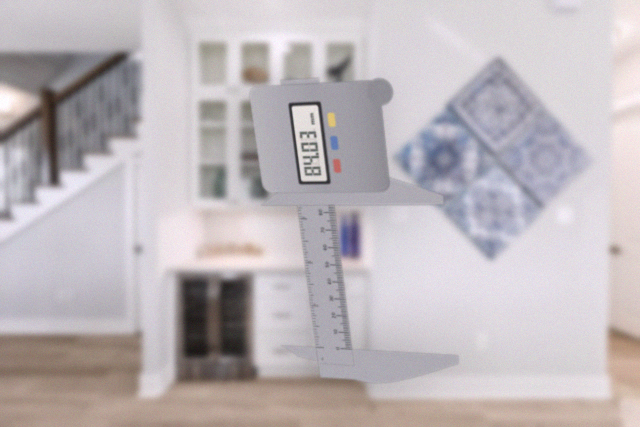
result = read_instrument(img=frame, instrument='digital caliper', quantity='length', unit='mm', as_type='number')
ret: 84.03 mm
